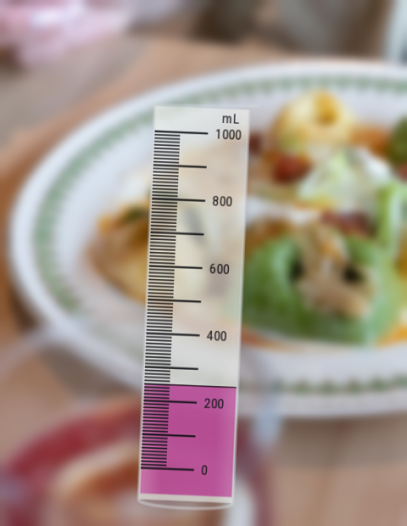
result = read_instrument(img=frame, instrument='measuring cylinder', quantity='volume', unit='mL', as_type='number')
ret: 250 mL
